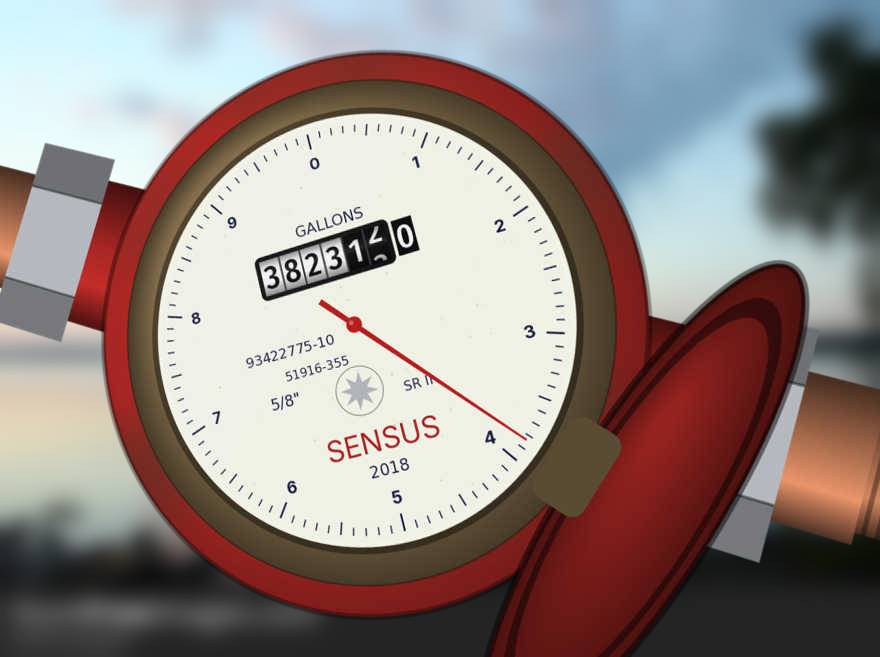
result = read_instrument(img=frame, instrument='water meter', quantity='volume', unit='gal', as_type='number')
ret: 3823123.8 gal
